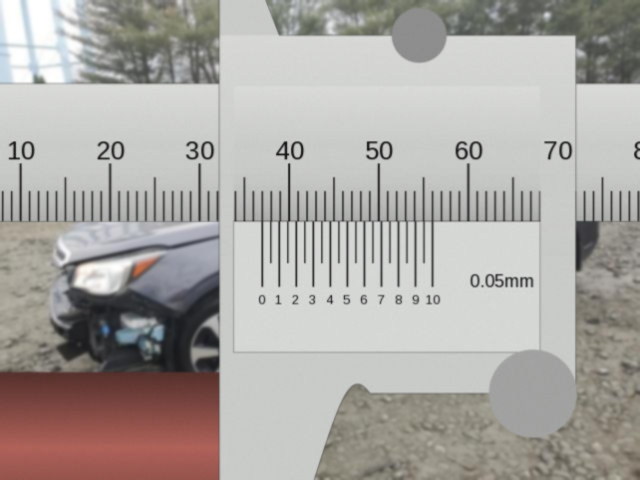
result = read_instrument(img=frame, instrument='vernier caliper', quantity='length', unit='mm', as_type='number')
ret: 37.0 mm
